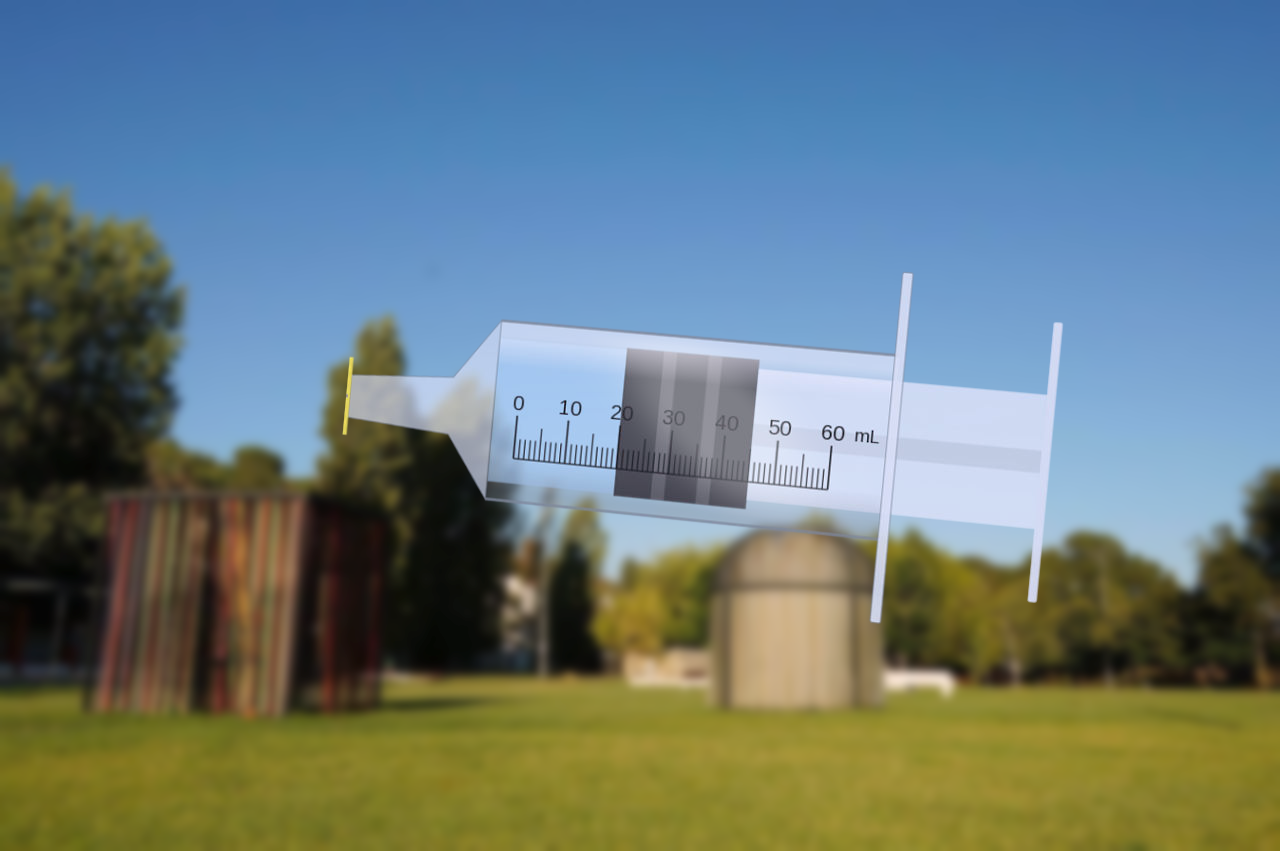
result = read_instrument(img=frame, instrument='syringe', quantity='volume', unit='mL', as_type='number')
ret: 20 mL
